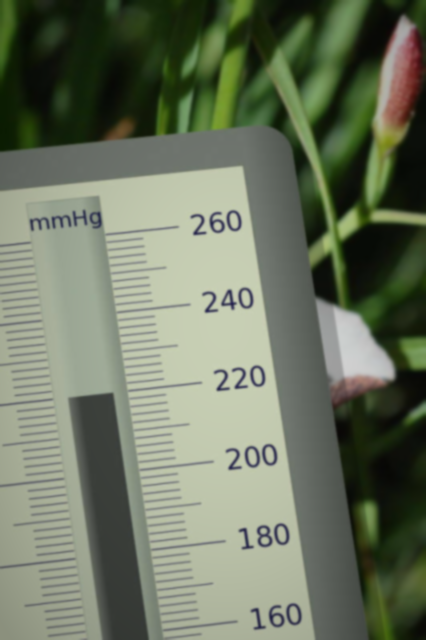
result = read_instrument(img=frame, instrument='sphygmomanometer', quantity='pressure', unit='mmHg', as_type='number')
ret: 220 mmHg
